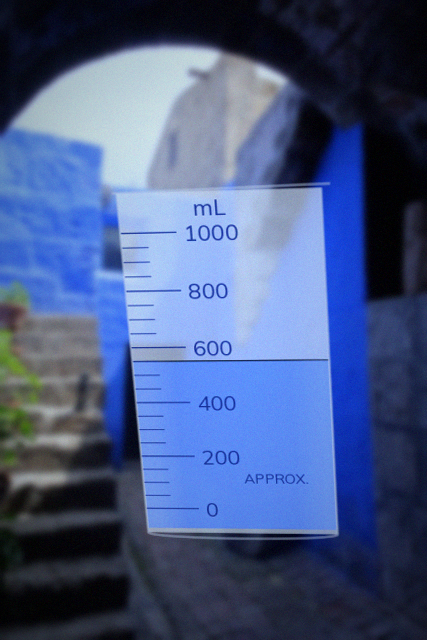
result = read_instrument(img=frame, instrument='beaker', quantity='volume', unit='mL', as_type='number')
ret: 550 mL
